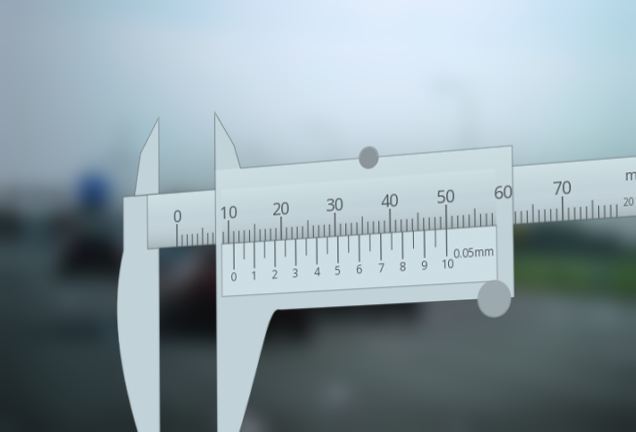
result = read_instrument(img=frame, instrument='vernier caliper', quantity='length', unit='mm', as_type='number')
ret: 11.0 mm
